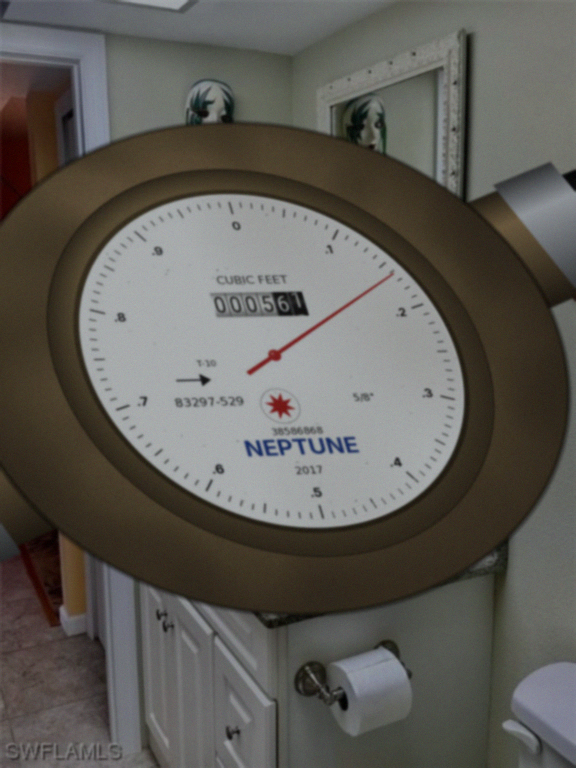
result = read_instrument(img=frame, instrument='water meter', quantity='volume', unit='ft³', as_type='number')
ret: 561.16 ft³
